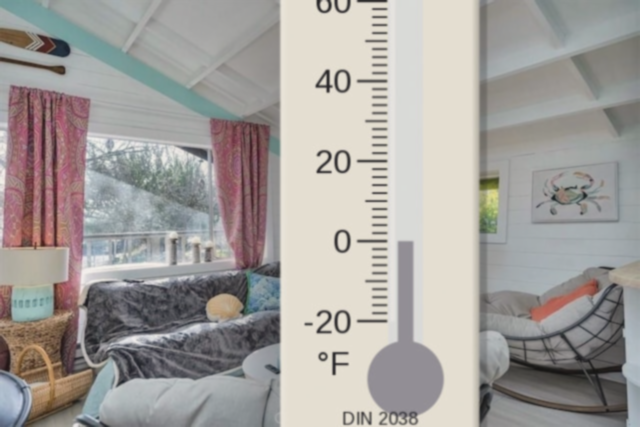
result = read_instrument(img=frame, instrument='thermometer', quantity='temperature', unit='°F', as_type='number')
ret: 0 °F
